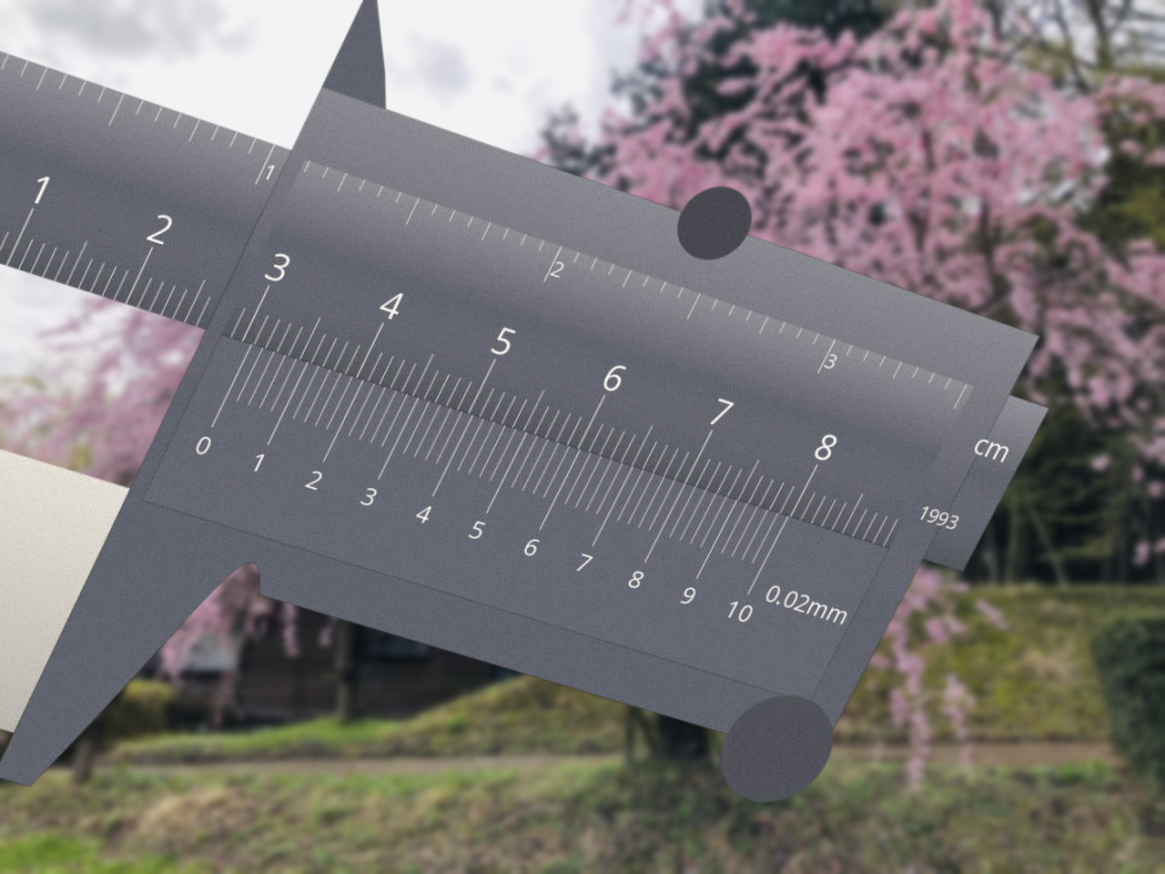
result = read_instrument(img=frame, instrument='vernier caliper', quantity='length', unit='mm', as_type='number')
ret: 30.8 mm
